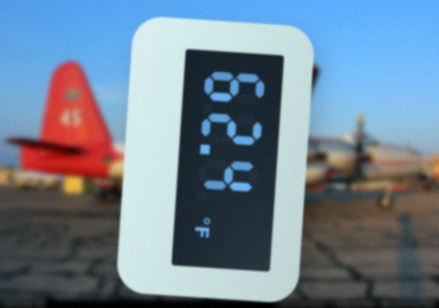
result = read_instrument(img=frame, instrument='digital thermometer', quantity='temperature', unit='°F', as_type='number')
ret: 62.4 °F
